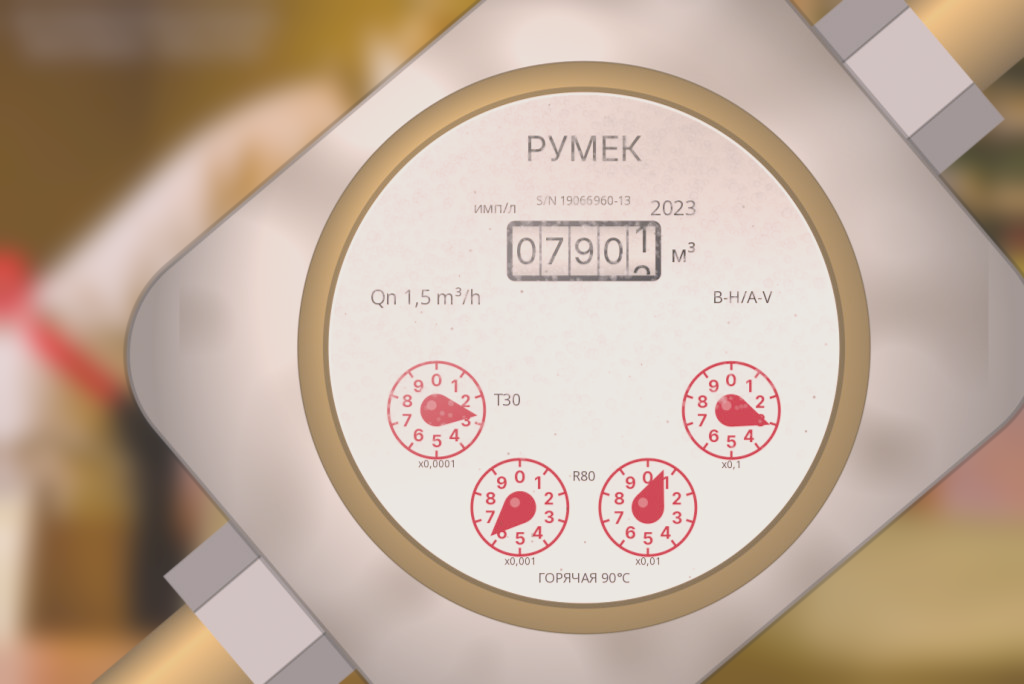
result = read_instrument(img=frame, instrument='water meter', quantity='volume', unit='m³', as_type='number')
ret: 7901.3062 m³
